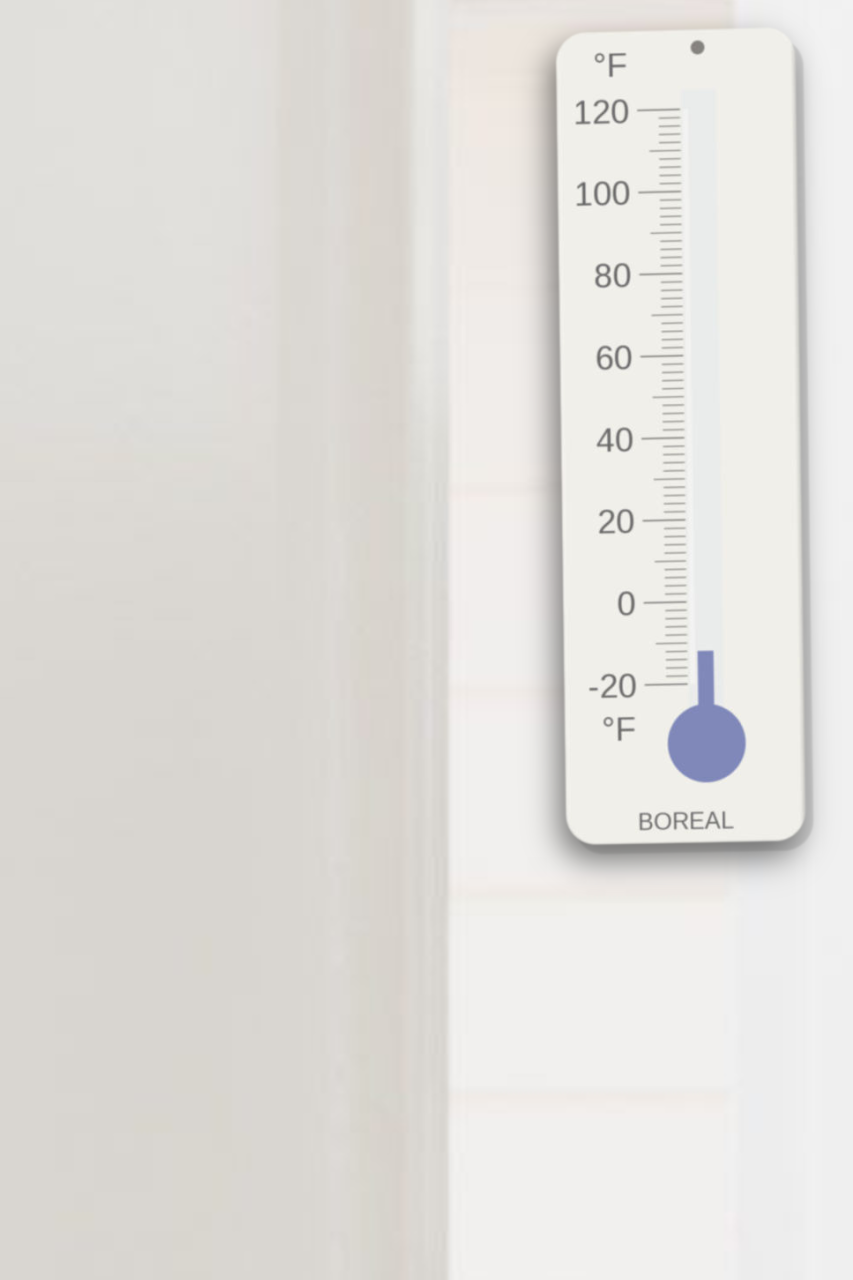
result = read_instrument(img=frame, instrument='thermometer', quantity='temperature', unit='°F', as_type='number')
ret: -12 °F
